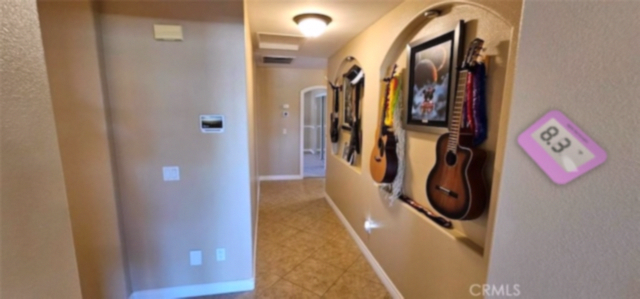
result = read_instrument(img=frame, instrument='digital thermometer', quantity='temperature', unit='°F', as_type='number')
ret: 8.3 °F
